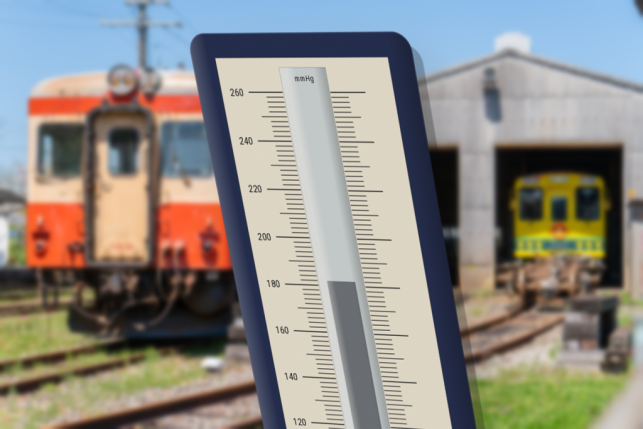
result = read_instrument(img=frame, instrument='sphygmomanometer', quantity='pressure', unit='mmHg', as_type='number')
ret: 182 mmHg
